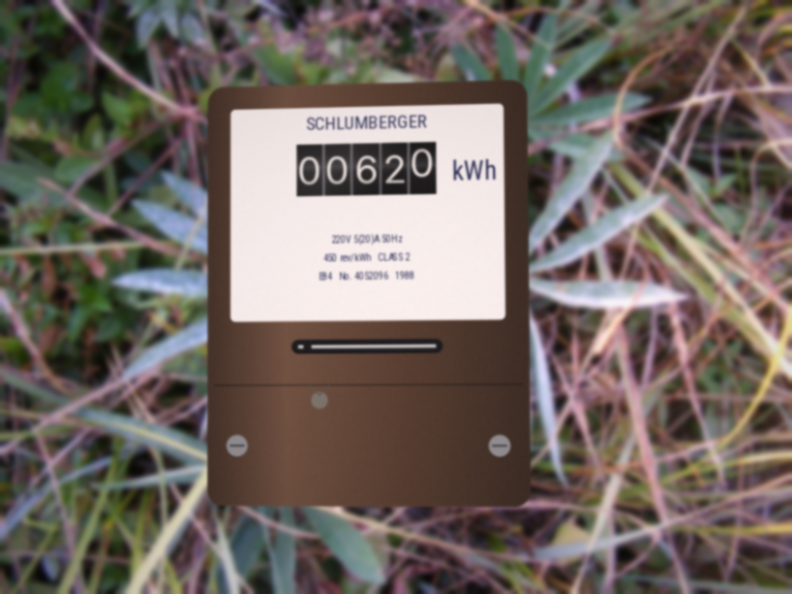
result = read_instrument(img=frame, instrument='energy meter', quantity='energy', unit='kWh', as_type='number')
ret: 620 kWh
